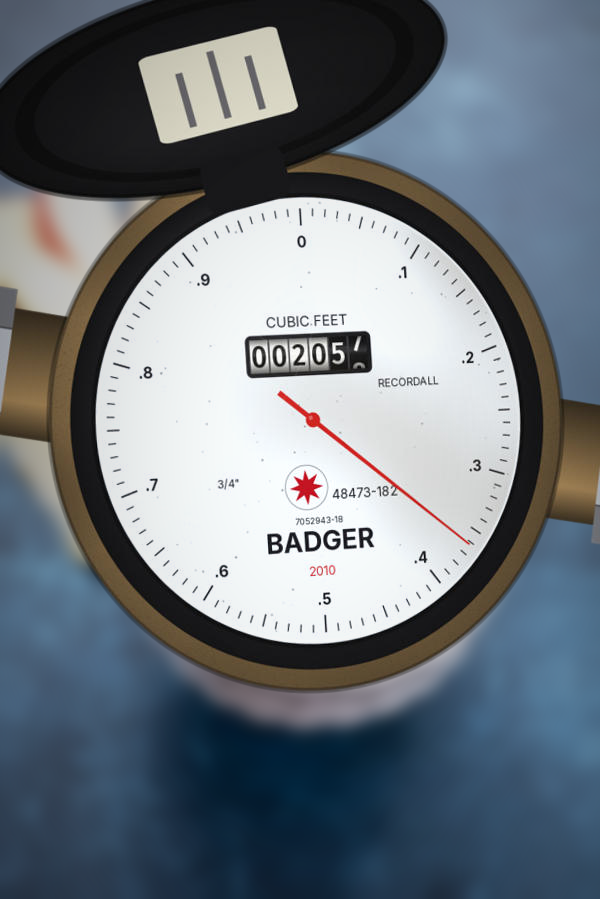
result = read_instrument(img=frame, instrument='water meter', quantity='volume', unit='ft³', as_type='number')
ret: 2057.36 ft³
